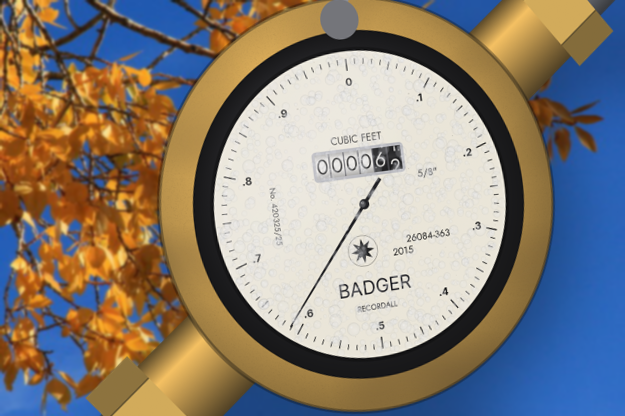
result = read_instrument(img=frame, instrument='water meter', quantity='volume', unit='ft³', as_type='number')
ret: 61.61 ft³
